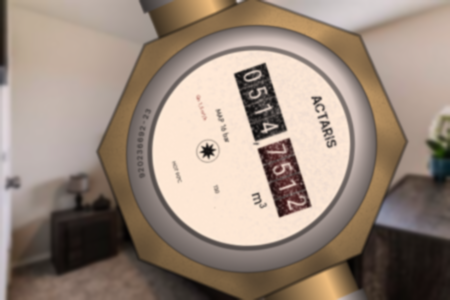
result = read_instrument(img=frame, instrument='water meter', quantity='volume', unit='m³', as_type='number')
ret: 514.7512 m³
